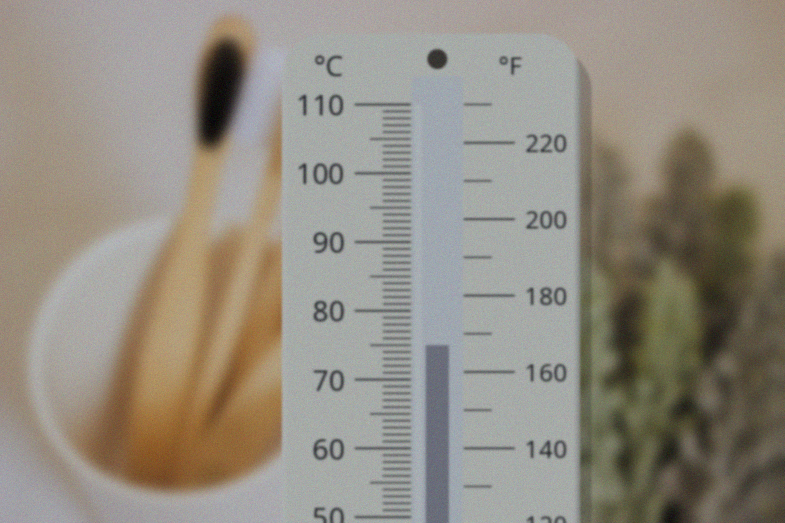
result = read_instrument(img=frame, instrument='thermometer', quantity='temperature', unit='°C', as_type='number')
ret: 75 °C
